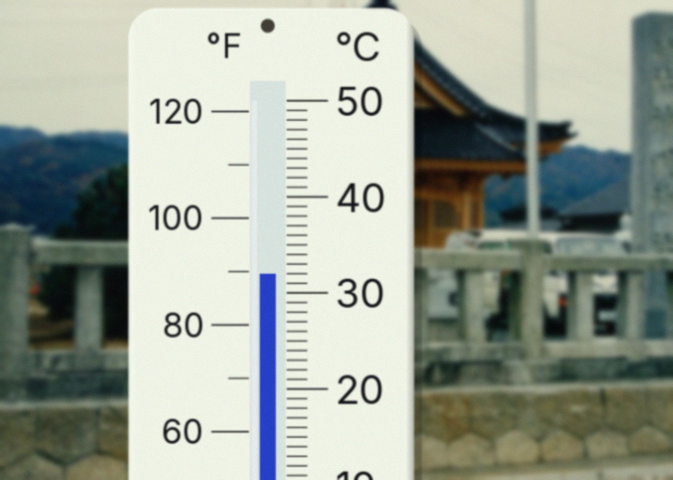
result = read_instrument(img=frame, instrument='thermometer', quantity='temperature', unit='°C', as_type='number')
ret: 32 °C
